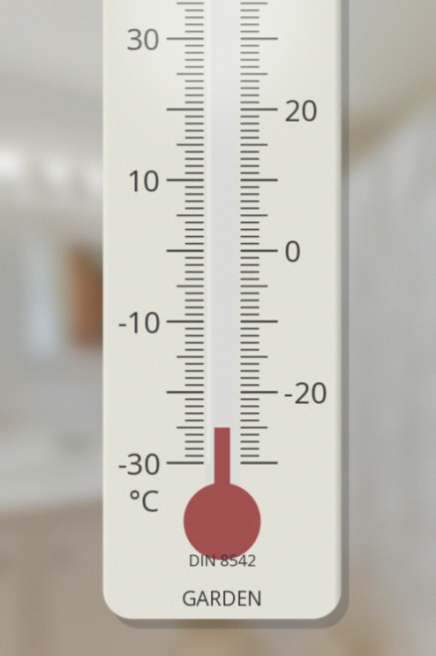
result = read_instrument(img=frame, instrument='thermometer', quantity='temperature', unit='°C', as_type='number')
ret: -25 °C
